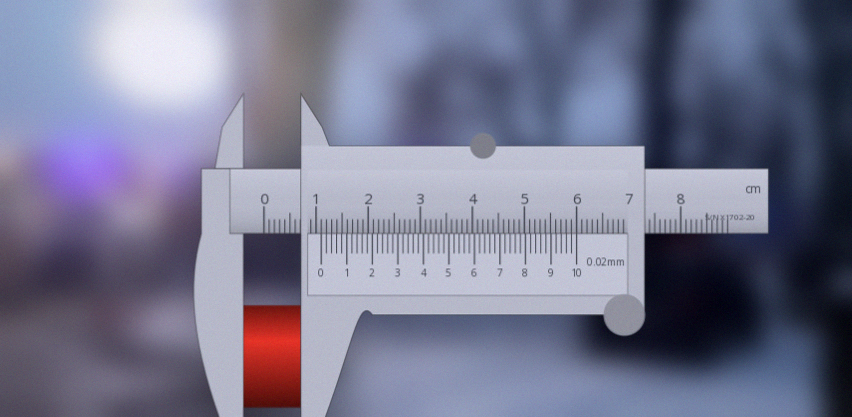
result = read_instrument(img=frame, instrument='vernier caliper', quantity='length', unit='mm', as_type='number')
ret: 11.0 mm
